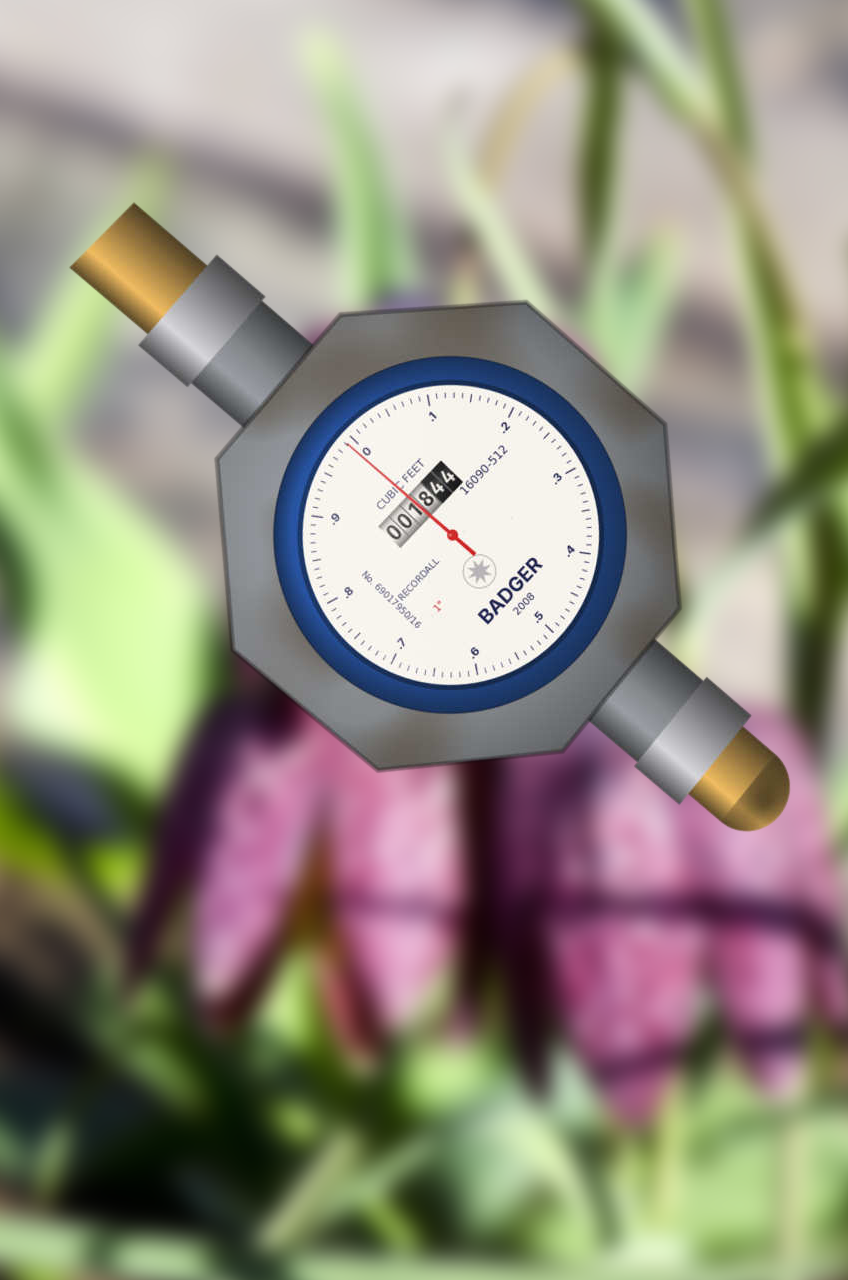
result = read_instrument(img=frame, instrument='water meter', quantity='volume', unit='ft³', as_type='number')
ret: 1843.99 ft³
